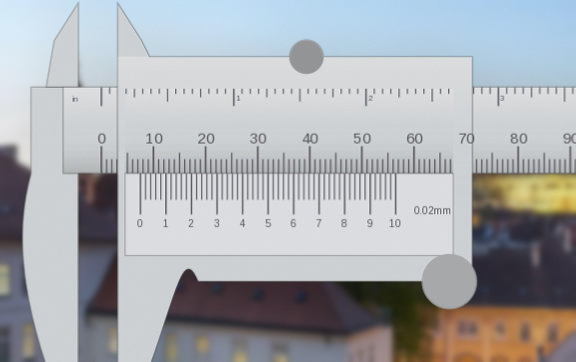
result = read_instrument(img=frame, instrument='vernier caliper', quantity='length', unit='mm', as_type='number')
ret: 7.5 mm
